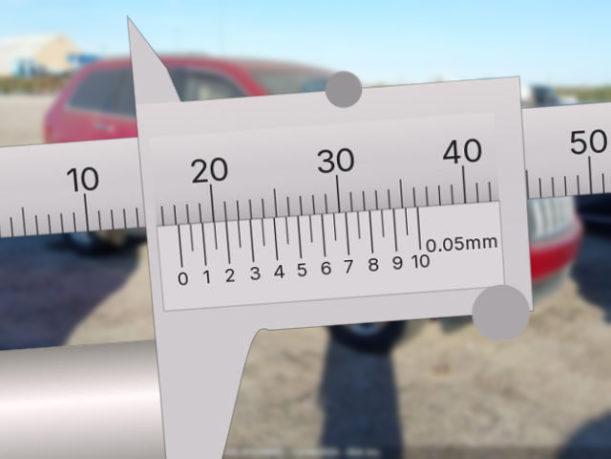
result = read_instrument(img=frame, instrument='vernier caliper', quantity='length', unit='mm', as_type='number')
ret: 17.2 mm
